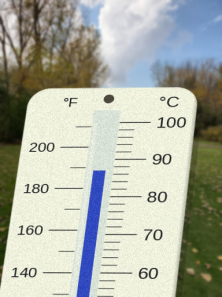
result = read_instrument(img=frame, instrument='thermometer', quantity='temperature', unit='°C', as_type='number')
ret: 87 °C
